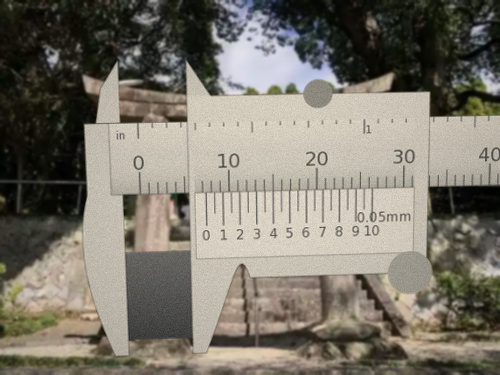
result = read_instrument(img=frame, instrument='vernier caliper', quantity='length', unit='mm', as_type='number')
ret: 7.4 mm
